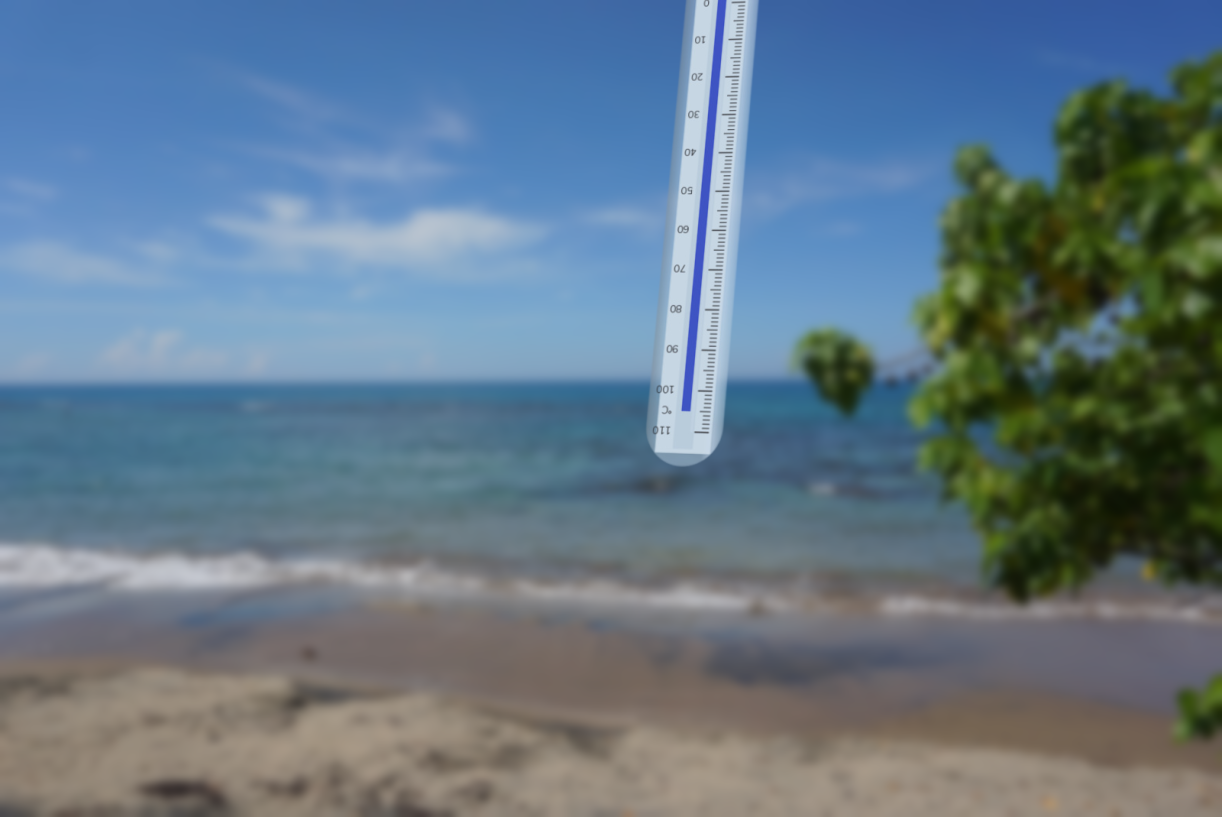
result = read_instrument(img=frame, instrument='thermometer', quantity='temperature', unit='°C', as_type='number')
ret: 105 °C
